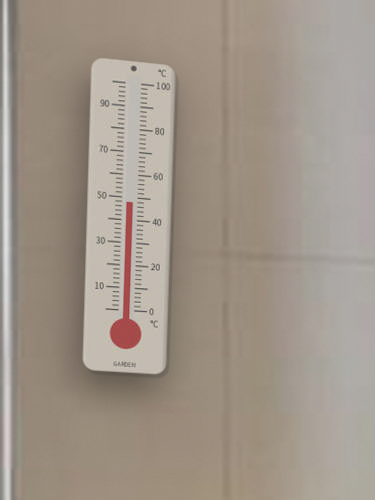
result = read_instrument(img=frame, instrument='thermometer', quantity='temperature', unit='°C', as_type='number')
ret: 48 °C
